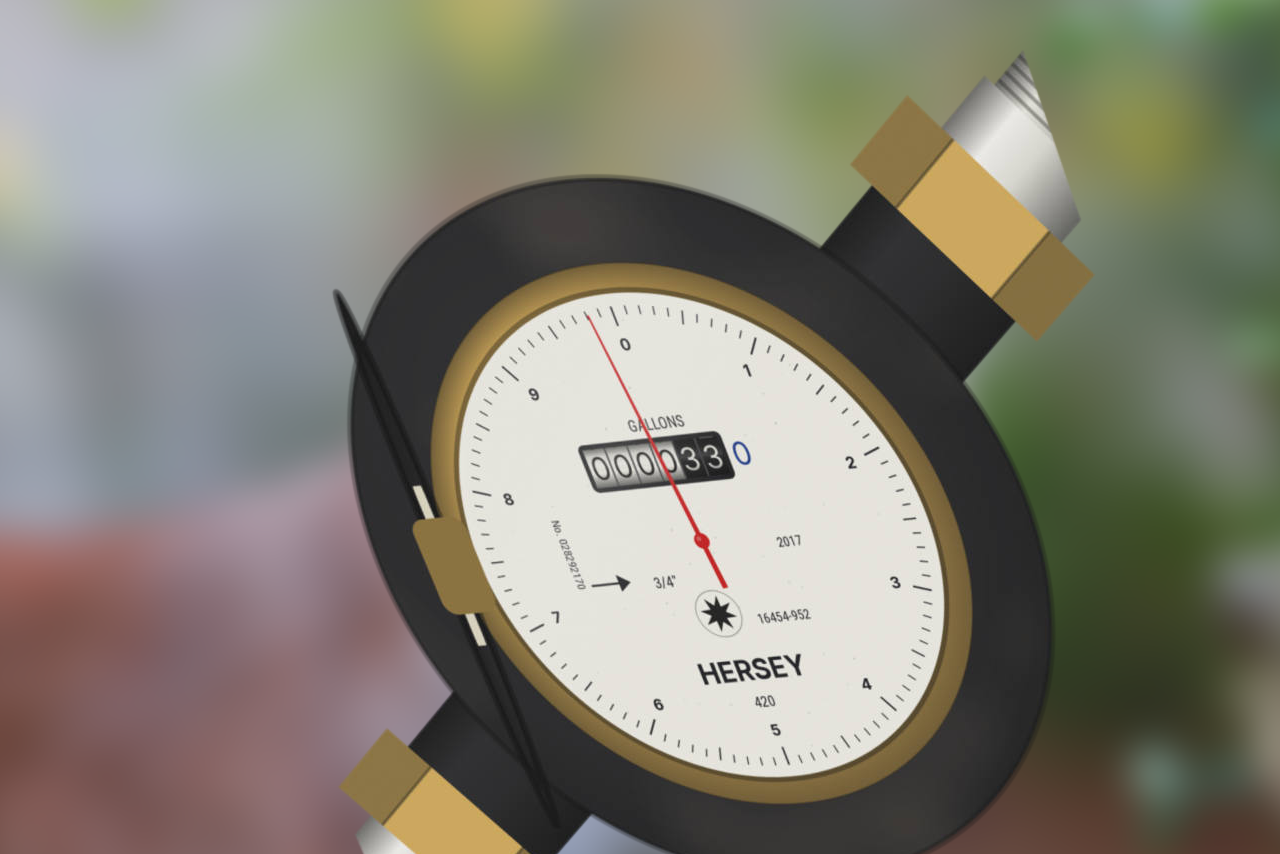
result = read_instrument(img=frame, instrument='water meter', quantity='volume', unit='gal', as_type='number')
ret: 329.8 gal
